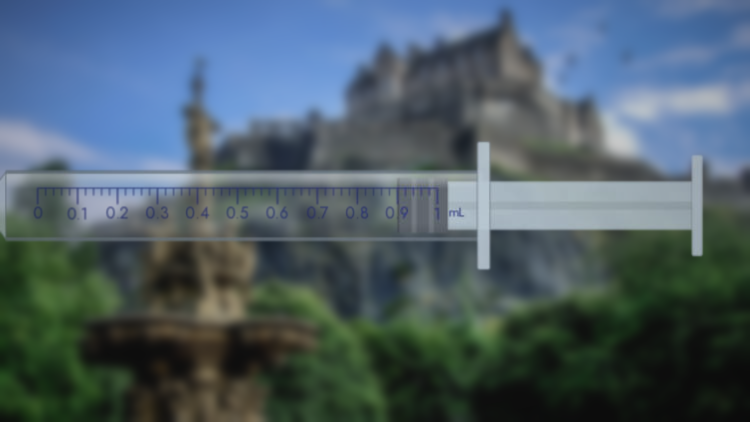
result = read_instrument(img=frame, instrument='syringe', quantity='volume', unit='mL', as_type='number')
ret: 0.9 mL
